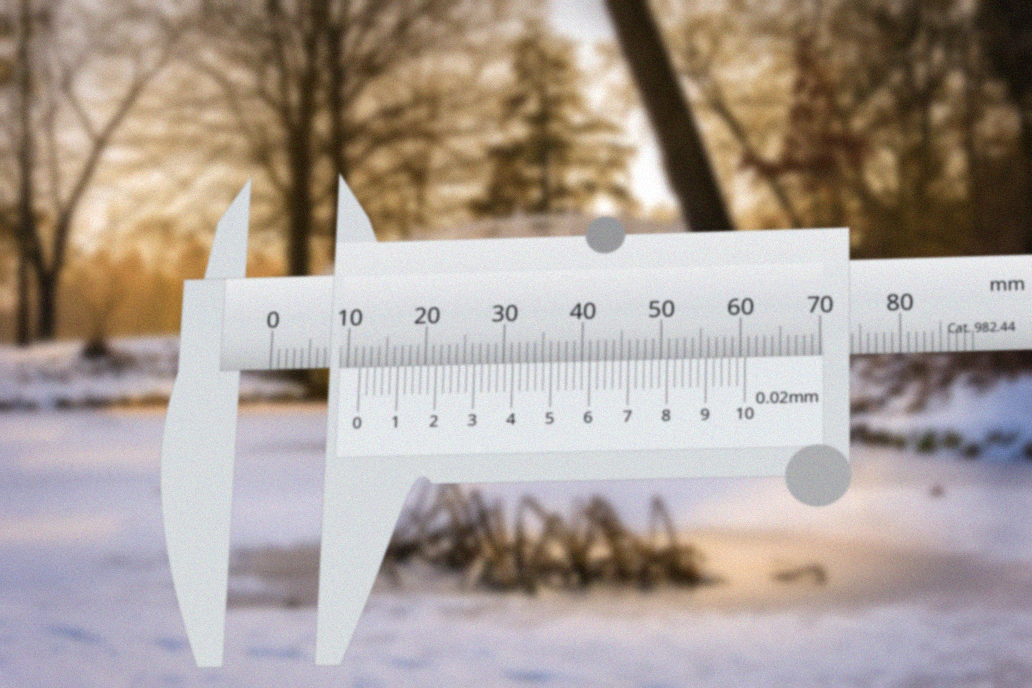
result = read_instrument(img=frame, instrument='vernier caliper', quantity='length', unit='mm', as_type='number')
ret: 11.6 mm
